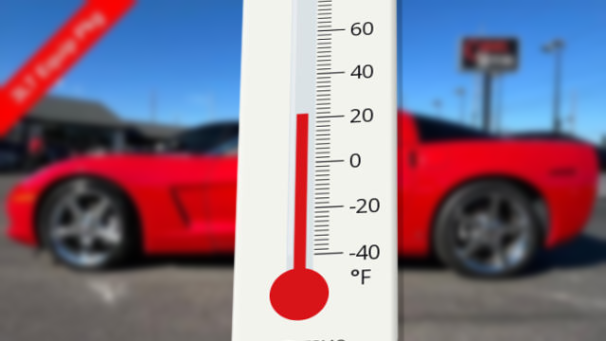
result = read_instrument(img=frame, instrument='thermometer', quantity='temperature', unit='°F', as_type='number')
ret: 22 °F
